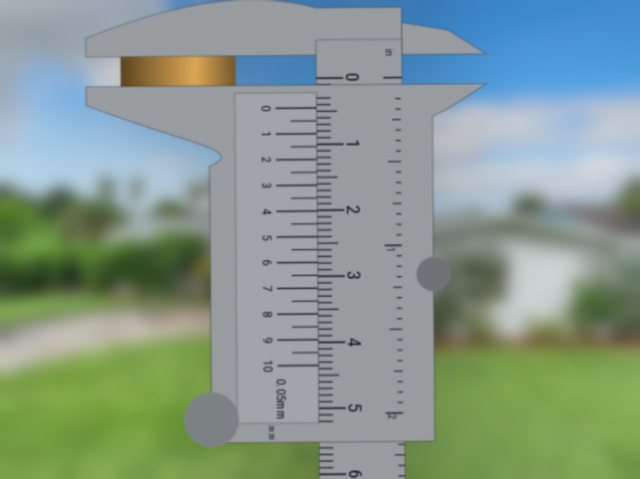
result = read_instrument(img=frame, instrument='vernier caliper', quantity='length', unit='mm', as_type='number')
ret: 4.5 mm
